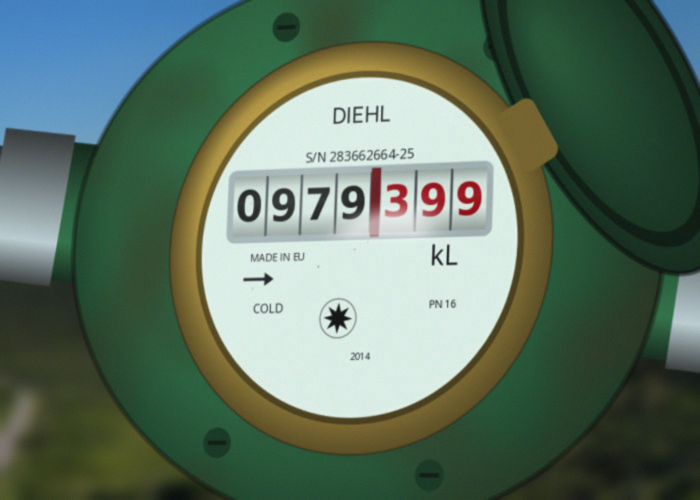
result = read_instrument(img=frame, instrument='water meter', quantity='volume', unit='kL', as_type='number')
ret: 979.399 kL
